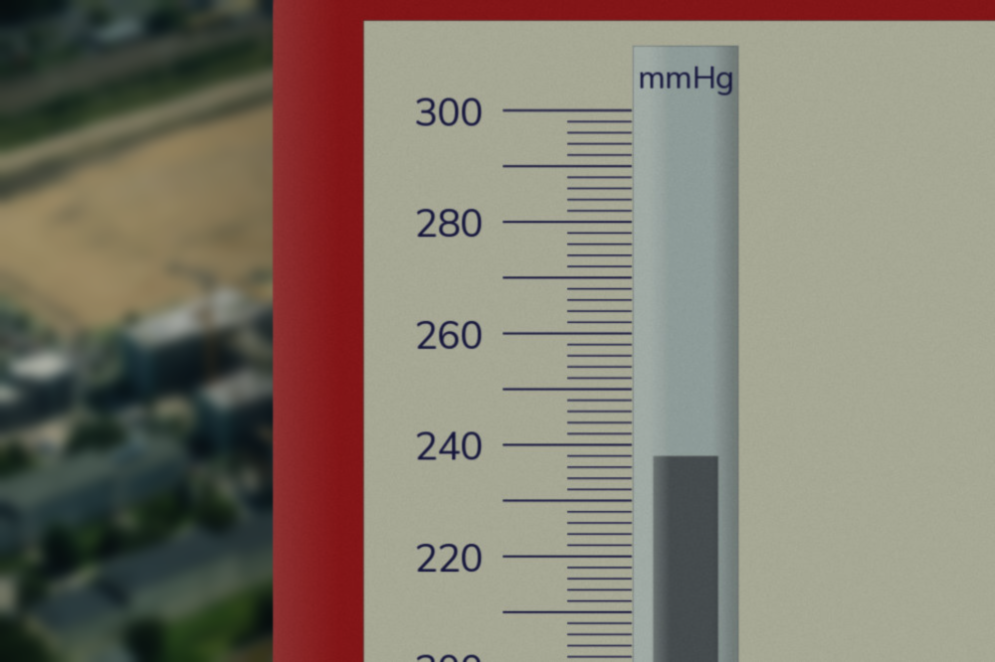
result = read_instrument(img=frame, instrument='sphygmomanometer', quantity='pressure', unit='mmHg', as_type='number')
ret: 238 mmHg
